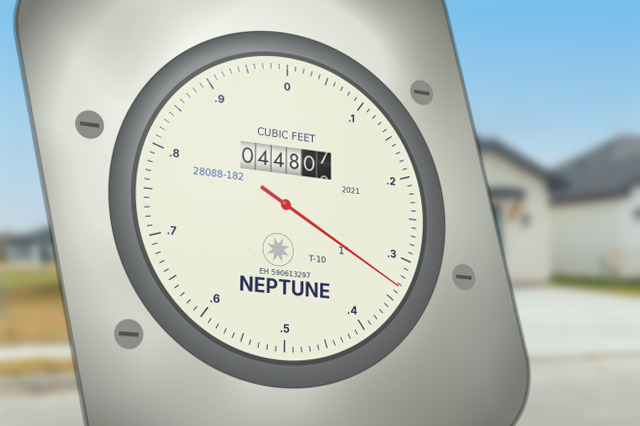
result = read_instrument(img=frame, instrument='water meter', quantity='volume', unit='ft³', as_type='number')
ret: 44807.33 ft³
